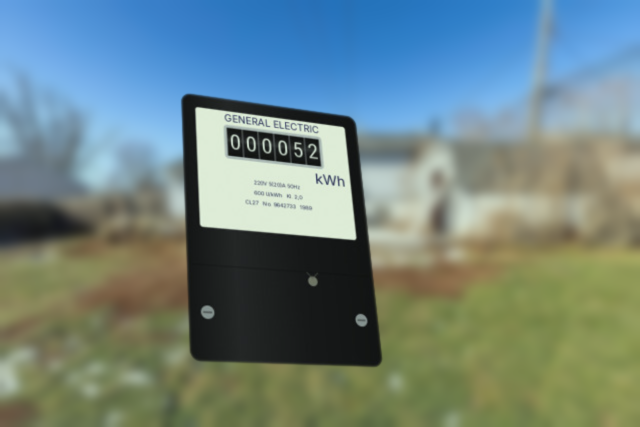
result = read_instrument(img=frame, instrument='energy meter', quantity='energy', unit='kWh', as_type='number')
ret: 52 kWh
